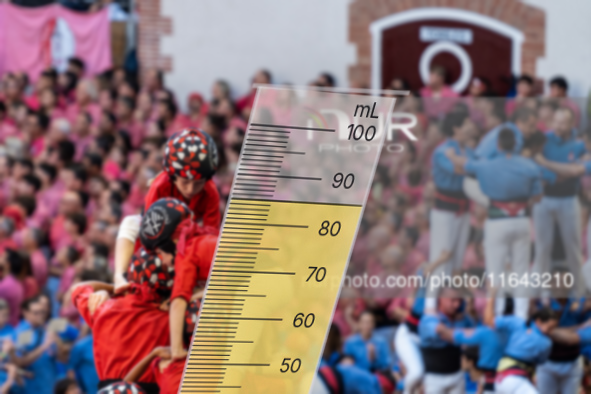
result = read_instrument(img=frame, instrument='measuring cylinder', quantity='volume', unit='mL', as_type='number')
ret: 85 mL
